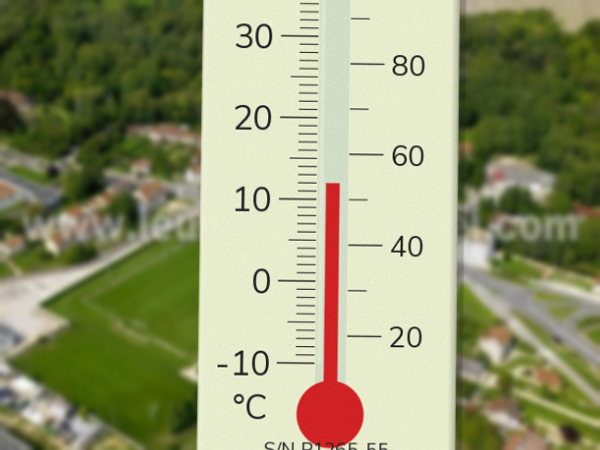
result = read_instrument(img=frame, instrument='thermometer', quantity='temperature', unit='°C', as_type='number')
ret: 12 °C
